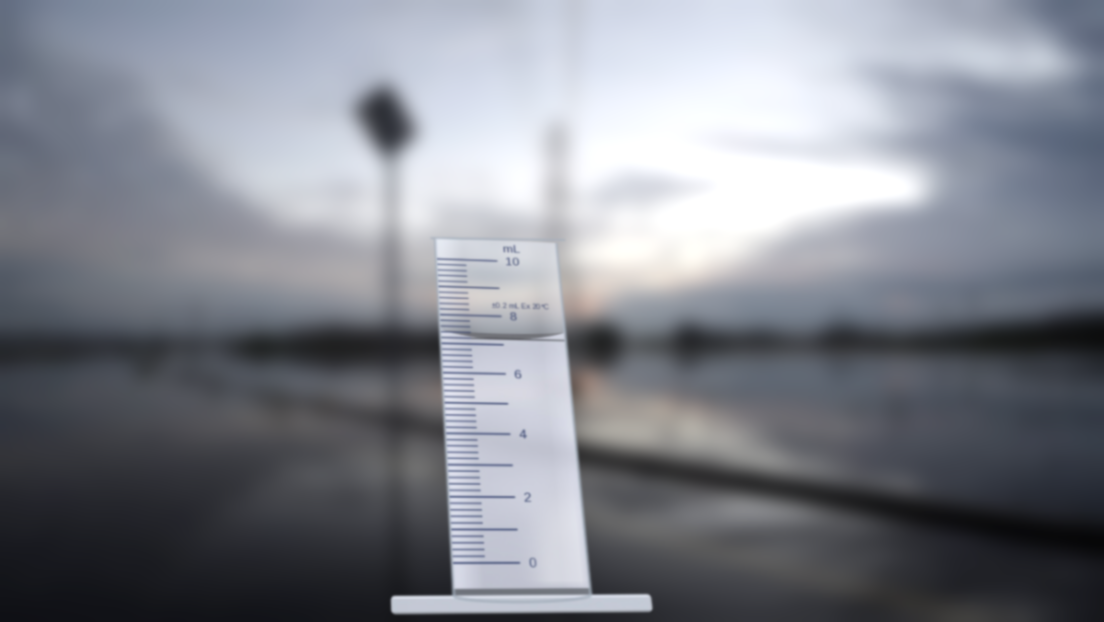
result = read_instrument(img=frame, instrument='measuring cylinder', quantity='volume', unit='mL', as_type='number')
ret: 7.2 mL
